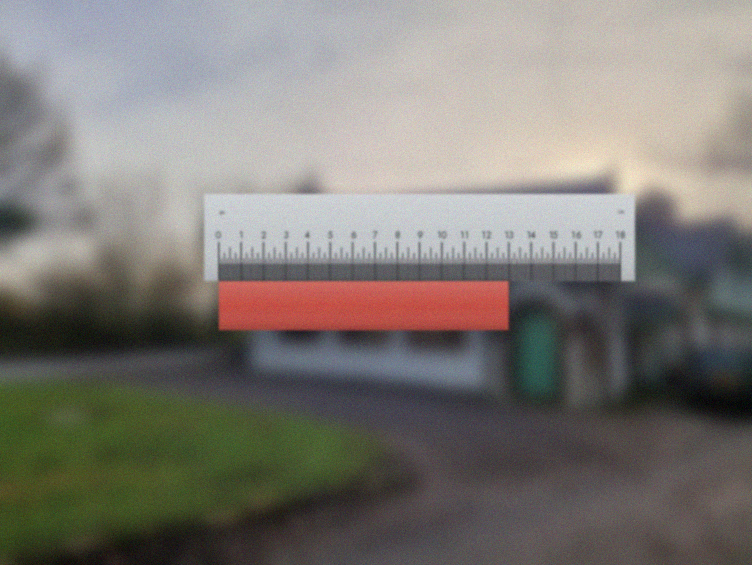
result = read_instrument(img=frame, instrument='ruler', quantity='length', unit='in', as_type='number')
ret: 13 in
